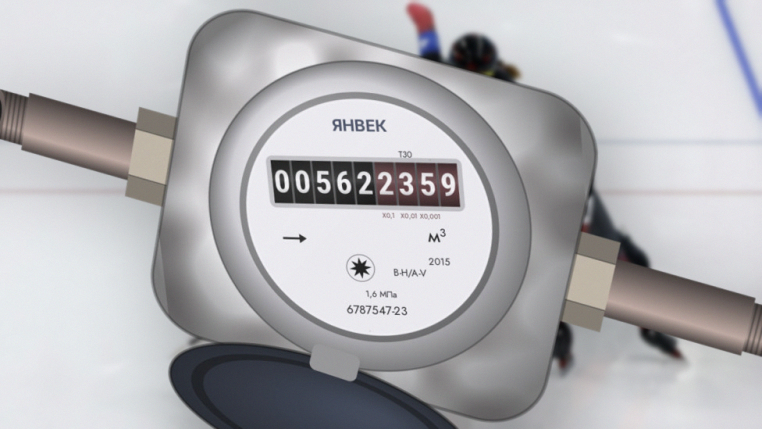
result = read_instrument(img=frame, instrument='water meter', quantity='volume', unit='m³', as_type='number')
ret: 562.2359 m³
